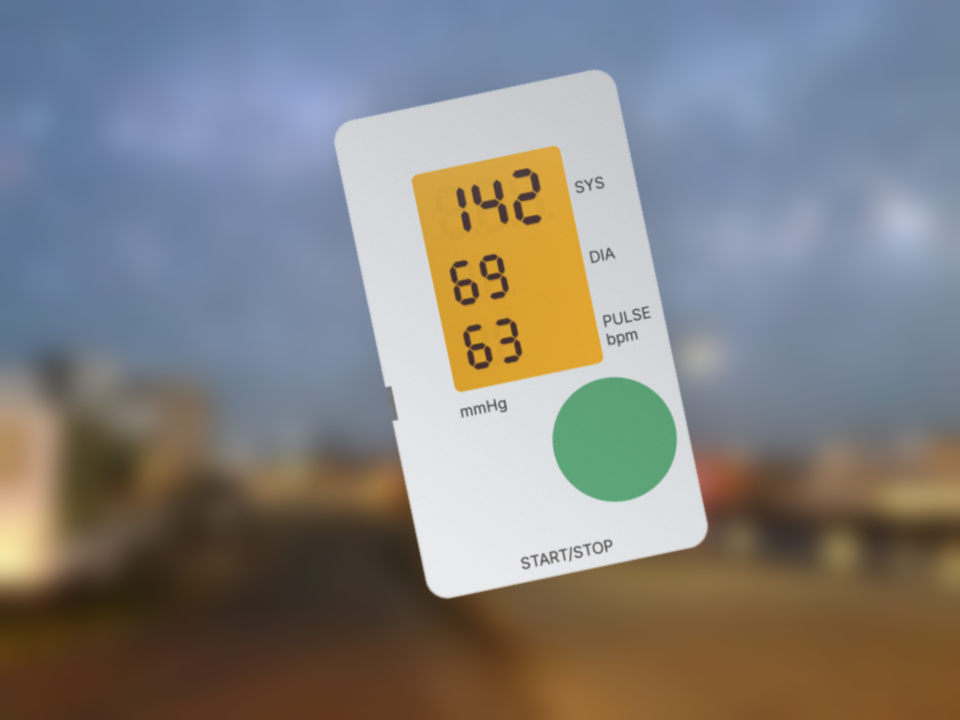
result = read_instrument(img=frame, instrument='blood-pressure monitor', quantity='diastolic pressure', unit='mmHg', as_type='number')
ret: 69 mmHg
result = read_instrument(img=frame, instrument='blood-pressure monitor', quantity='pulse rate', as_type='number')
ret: 63 bpm
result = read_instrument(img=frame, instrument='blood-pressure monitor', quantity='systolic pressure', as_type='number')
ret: 142 mmHg
